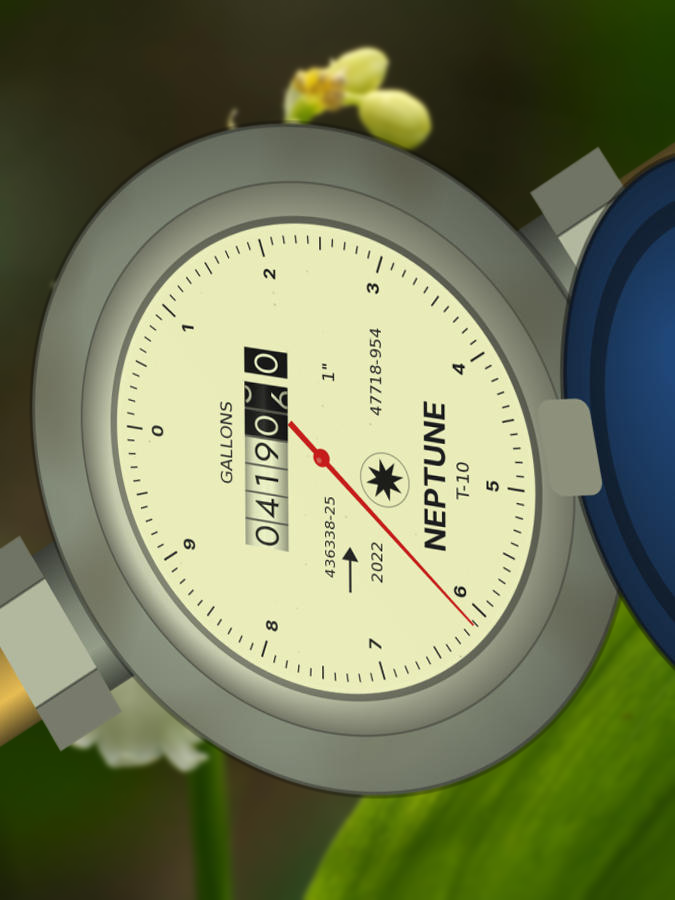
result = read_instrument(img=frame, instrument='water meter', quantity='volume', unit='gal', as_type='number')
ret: 419056.1 gal
